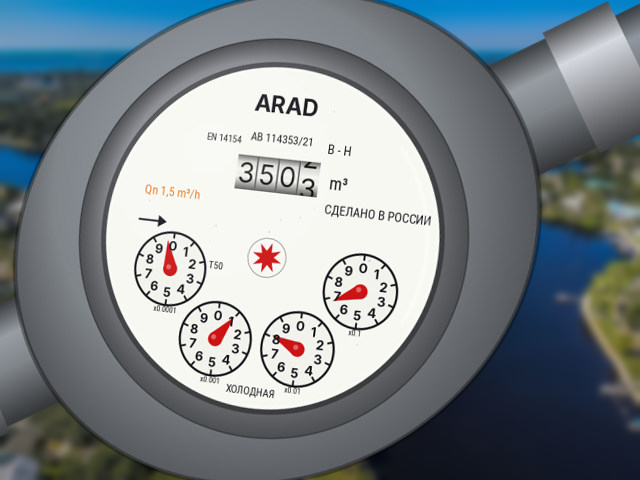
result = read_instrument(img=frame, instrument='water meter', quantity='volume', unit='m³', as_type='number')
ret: 3502.6809 m³
